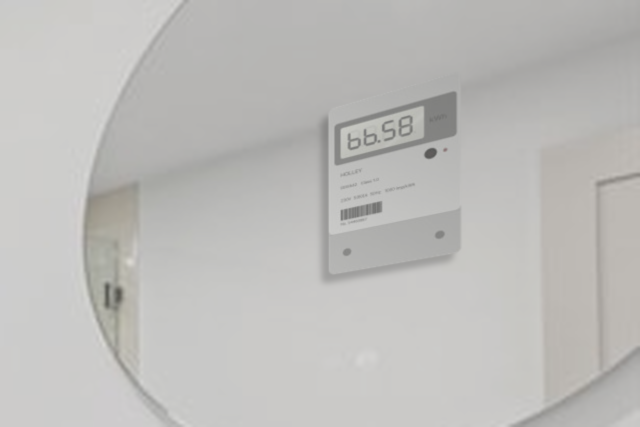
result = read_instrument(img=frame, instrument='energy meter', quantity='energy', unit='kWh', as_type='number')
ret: 66.58 kWh
